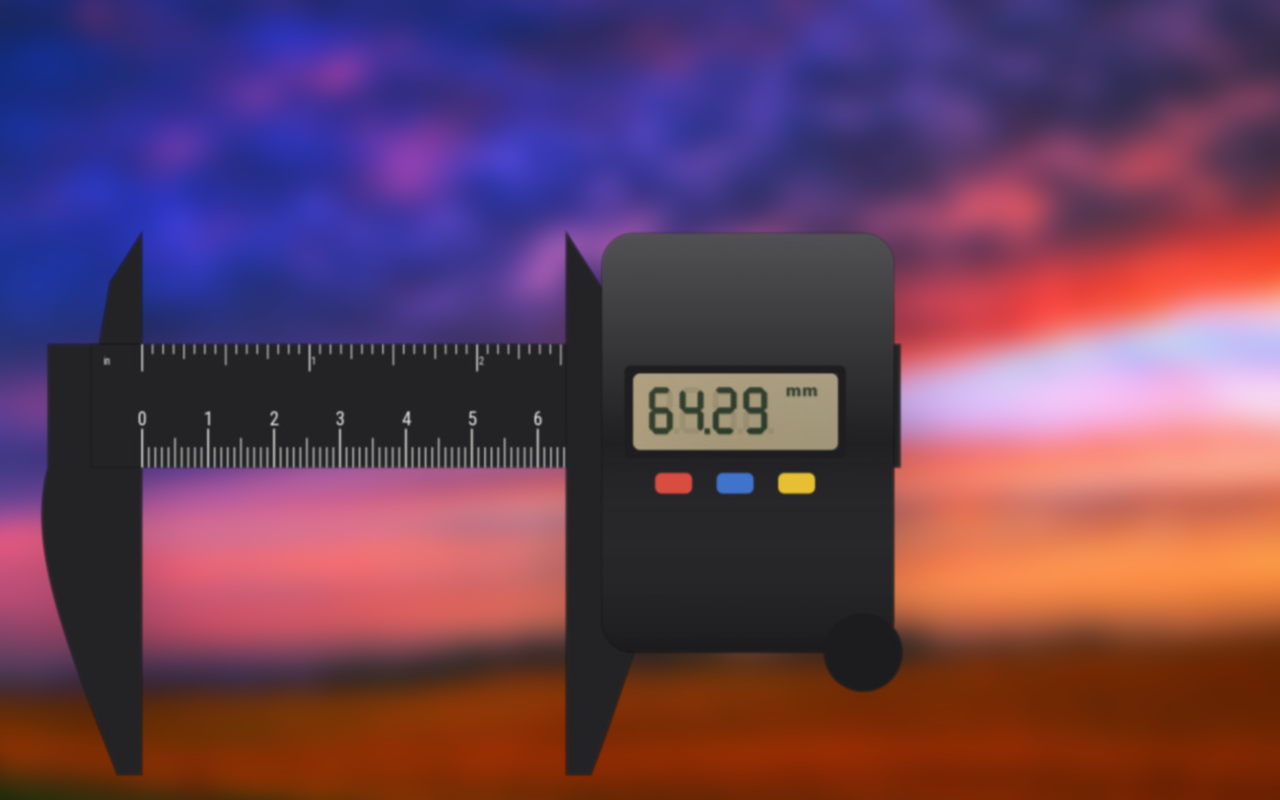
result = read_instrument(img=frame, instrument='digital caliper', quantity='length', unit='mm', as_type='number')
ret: 64.29 mm
